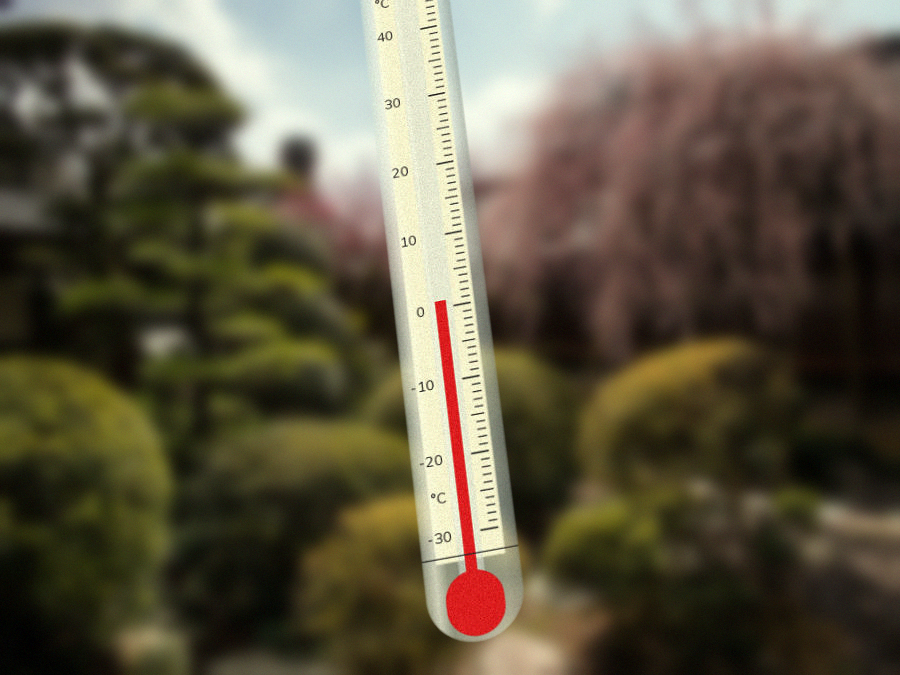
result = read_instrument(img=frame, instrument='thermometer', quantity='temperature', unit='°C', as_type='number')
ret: 1 °C
